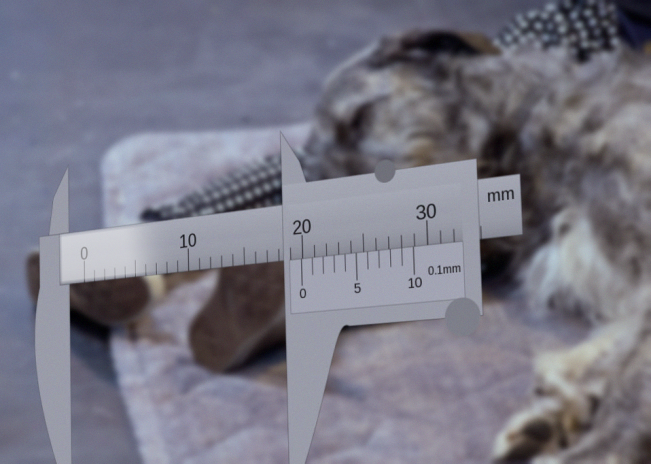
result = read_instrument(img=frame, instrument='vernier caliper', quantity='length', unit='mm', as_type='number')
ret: 19.9 mm
